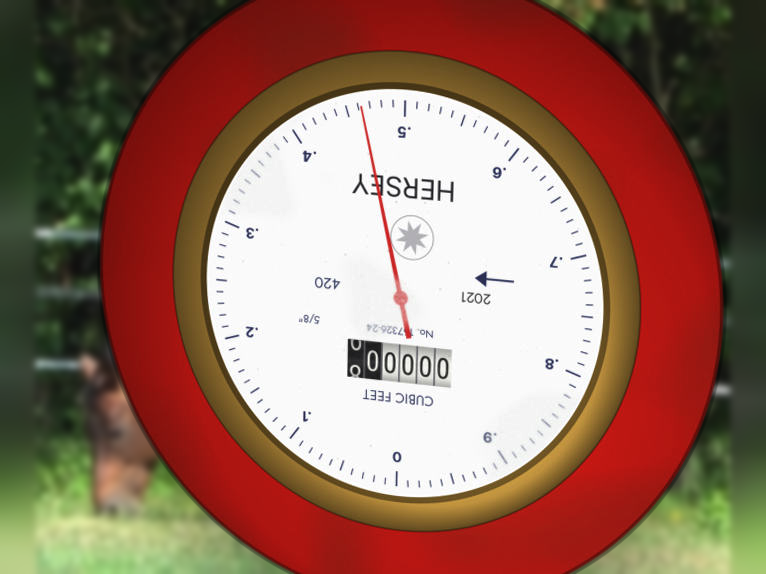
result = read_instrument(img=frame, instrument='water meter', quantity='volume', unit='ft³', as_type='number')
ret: 8.46 ft³
